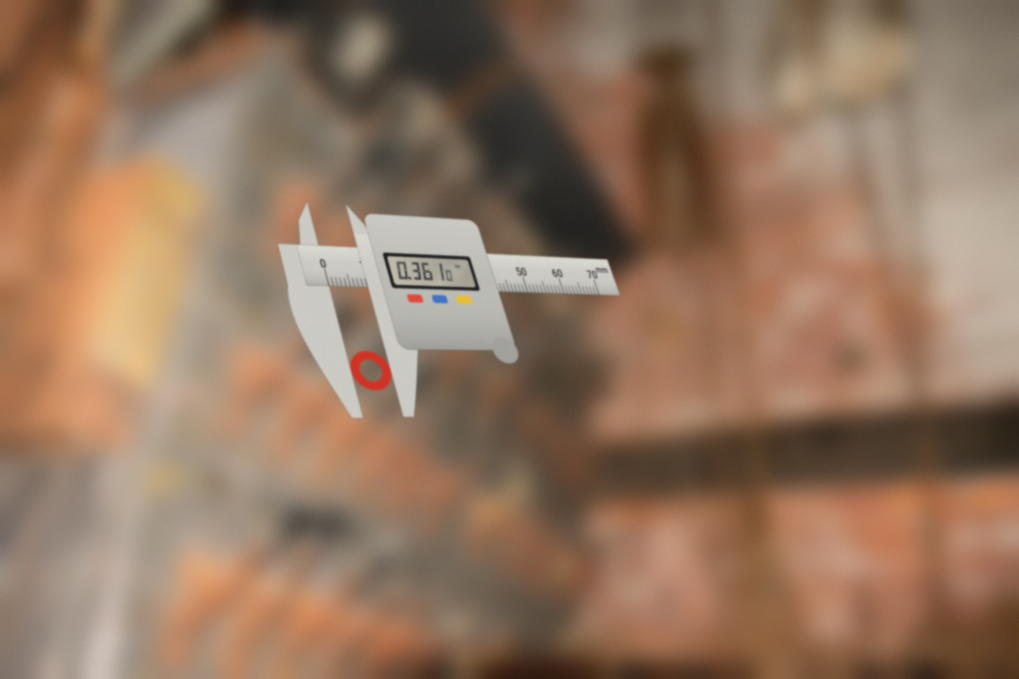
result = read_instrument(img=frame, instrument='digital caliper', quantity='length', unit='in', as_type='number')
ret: 0.3610 in
